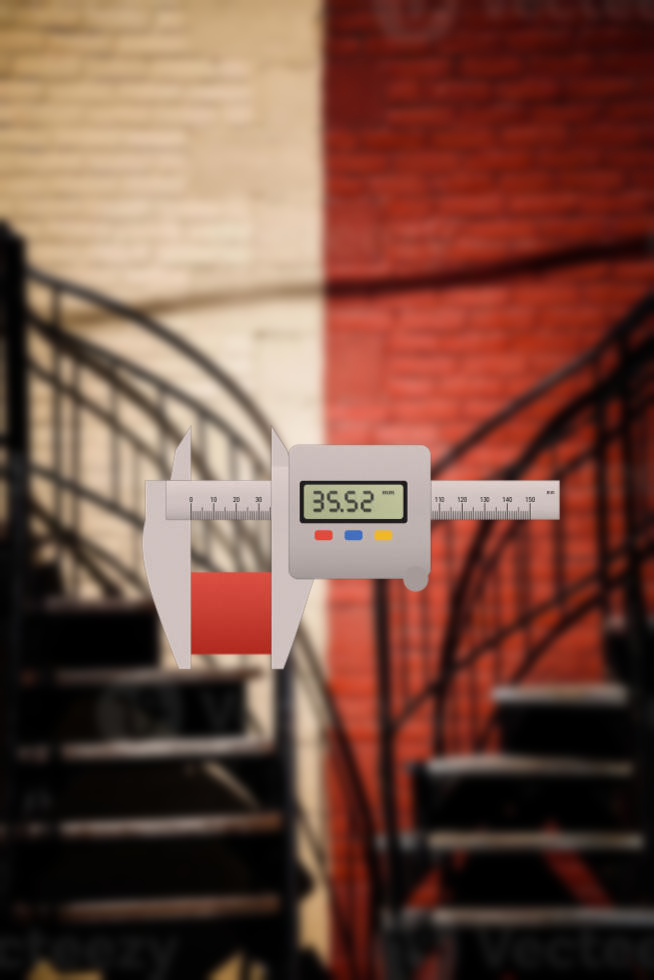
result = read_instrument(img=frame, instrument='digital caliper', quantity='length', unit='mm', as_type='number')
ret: 35.52 mm
